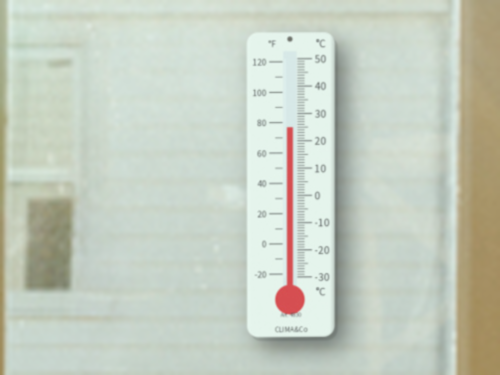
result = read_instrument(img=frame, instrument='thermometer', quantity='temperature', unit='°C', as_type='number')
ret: 25 °C
